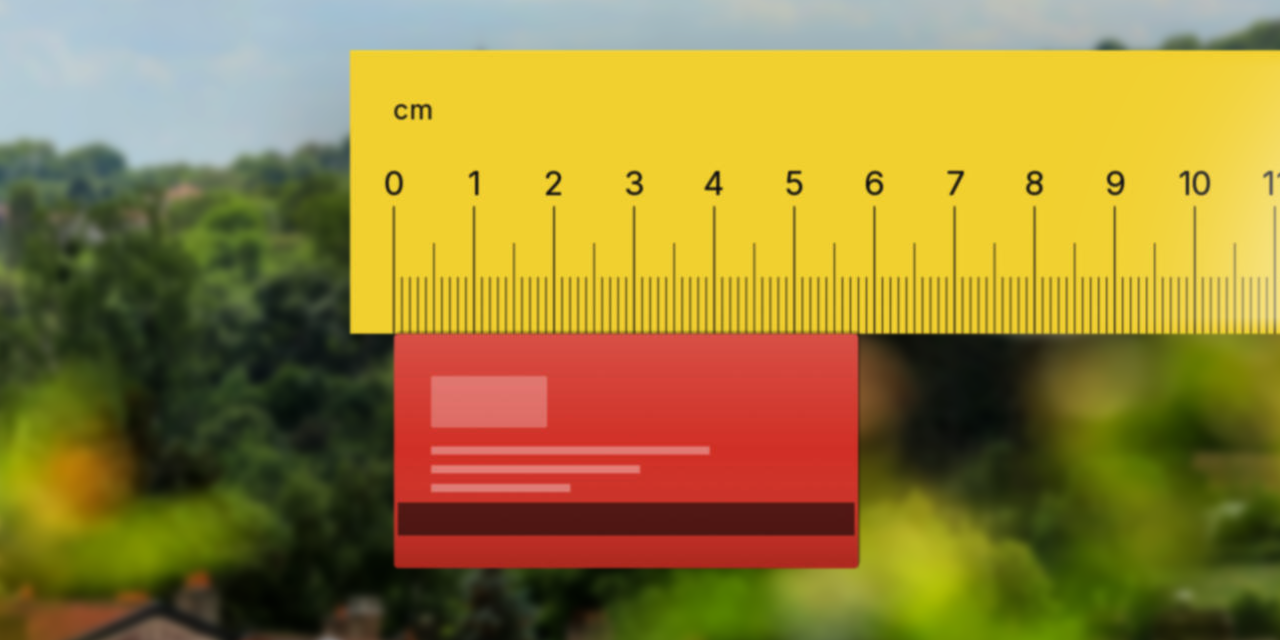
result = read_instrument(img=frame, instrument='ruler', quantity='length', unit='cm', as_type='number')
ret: 5.8 cm
